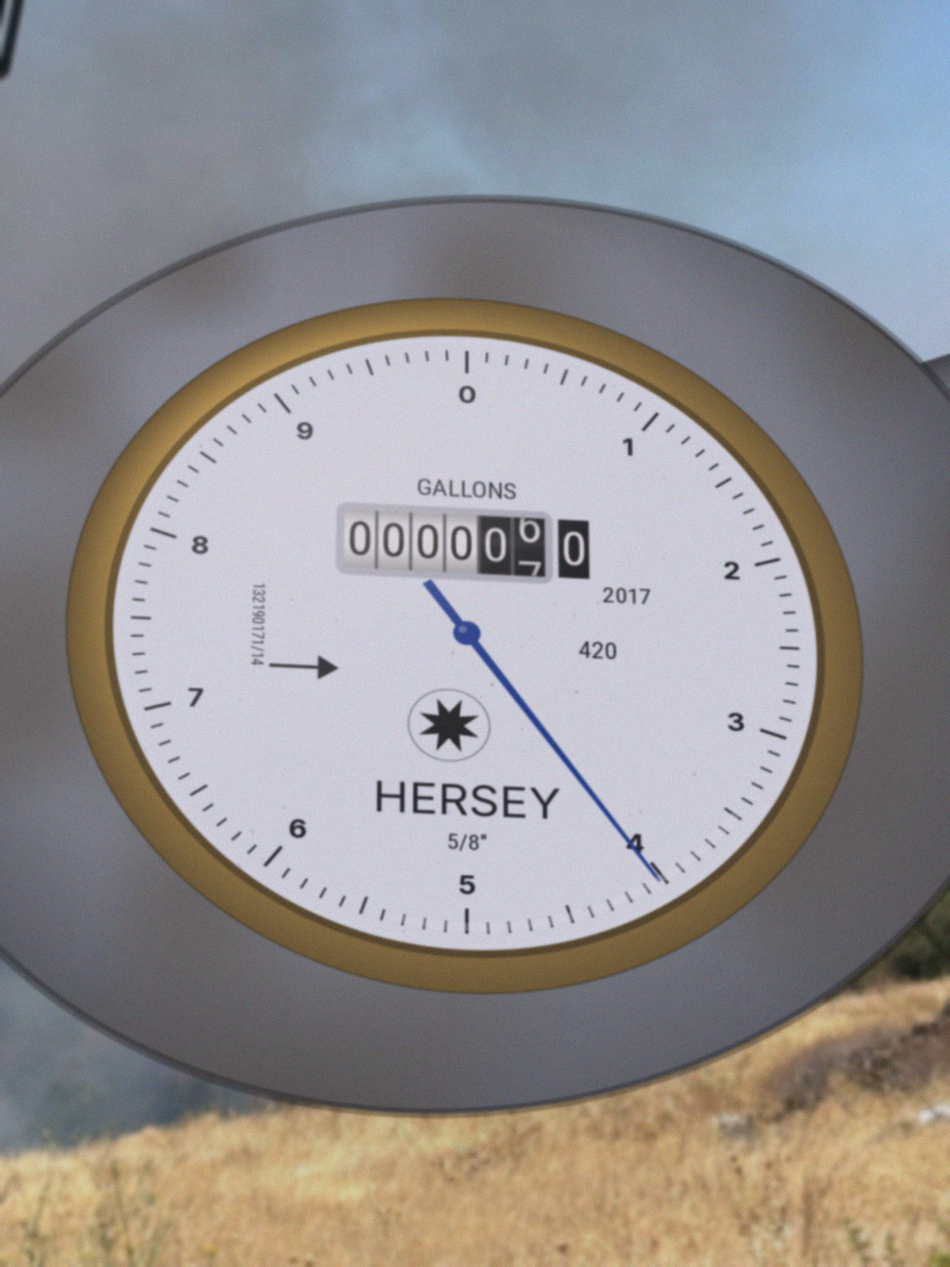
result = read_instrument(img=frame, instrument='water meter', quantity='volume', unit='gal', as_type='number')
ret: 64.0 gal
